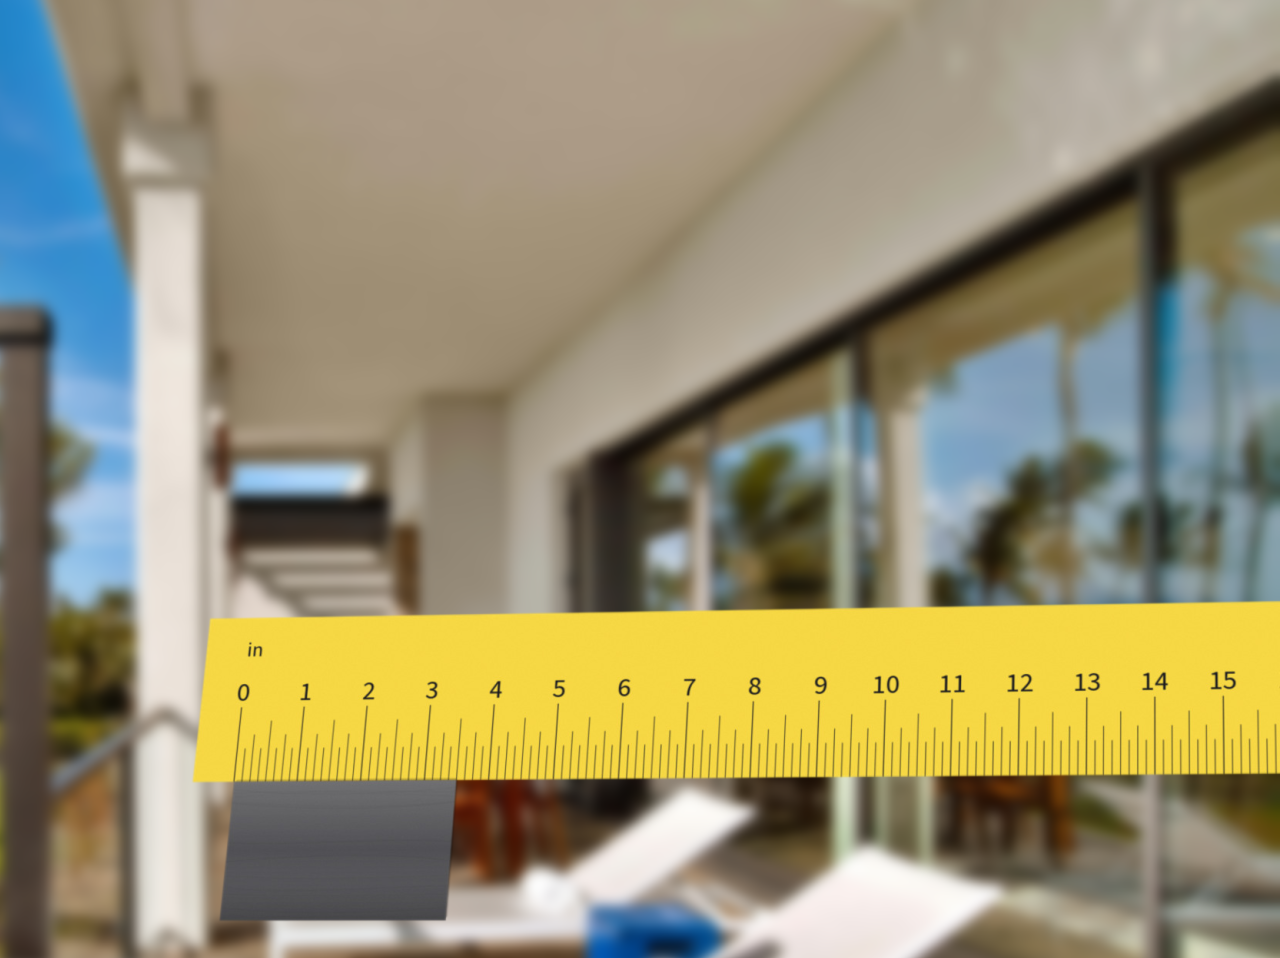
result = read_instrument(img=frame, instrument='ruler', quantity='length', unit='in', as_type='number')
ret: 3.5 in
